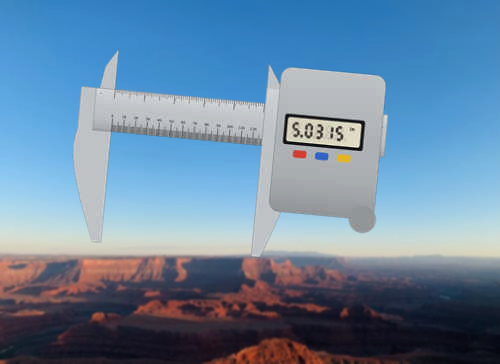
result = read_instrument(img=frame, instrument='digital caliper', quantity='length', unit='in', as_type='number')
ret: 5.0315 in
